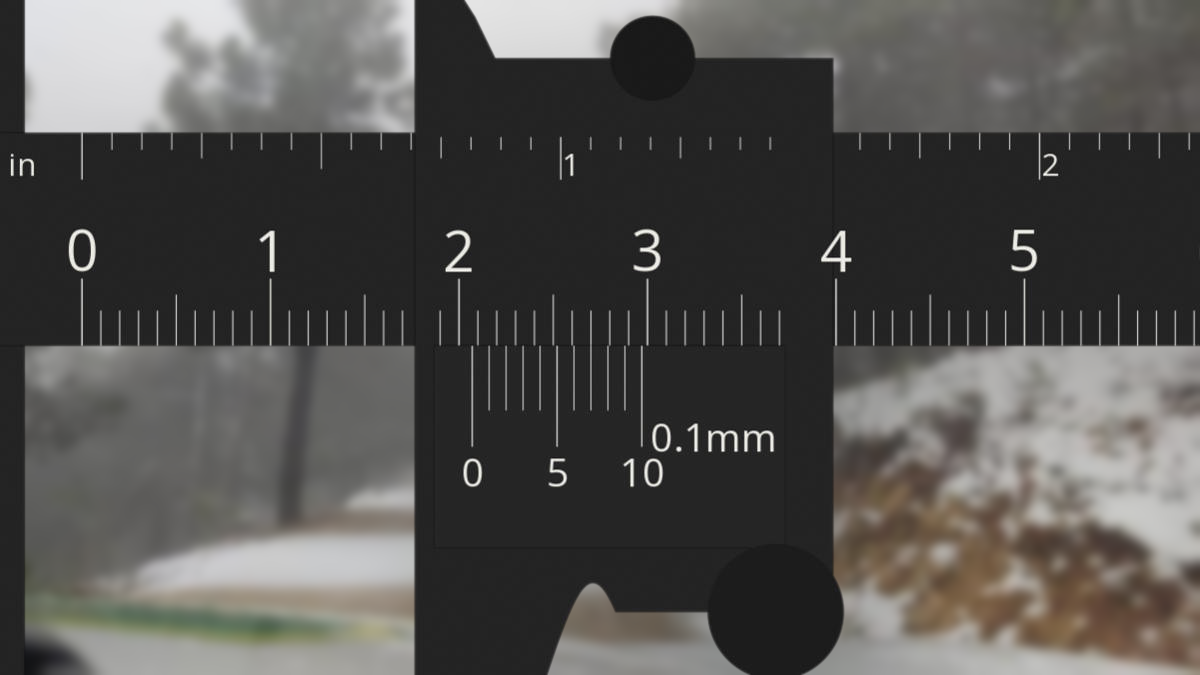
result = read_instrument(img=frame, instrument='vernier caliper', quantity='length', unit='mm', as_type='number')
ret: 20.7 mm
